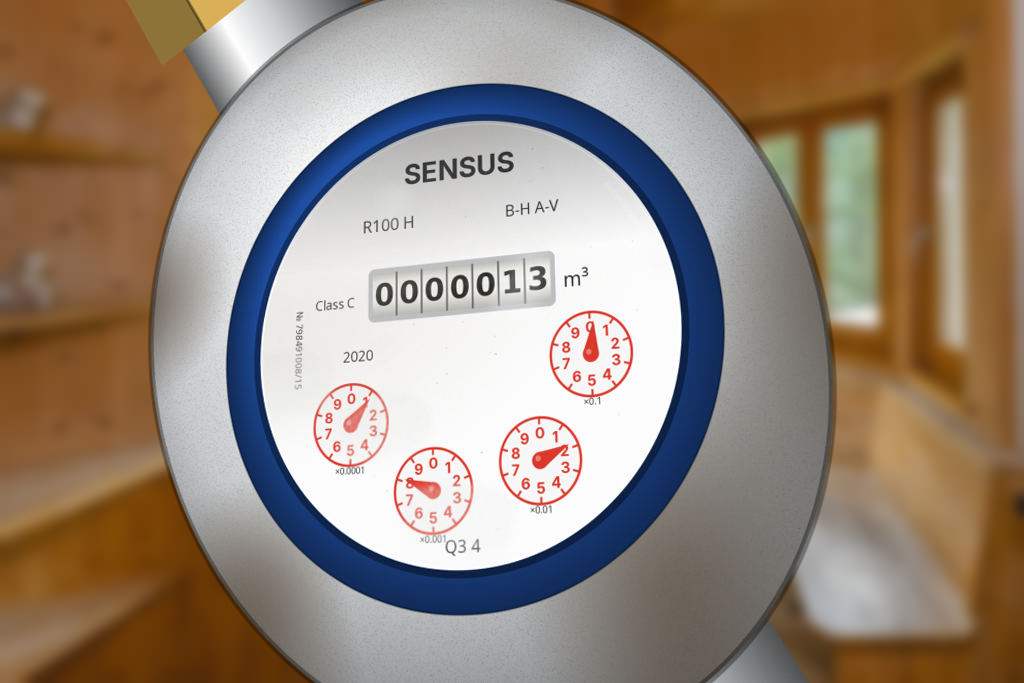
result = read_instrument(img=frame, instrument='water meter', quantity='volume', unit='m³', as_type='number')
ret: 13.0181 m³
